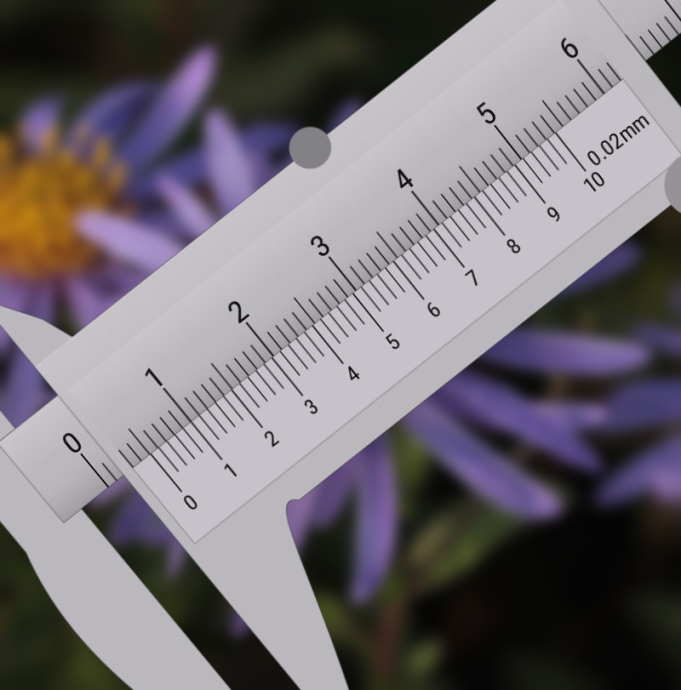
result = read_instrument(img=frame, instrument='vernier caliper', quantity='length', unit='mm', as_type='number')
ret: 5.1 mm
